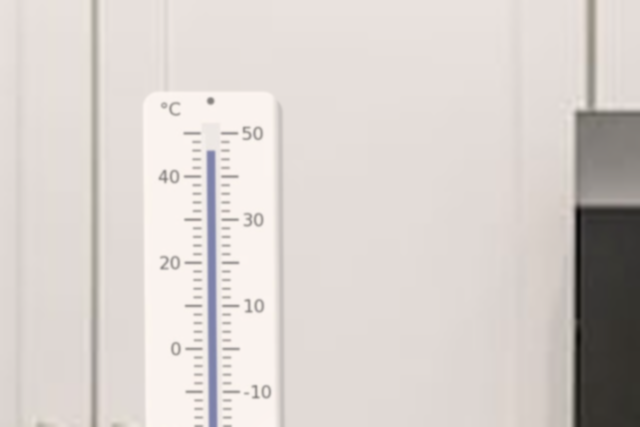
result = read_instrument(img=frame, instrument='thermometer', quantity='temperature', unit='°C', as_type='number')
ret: 46 °C
